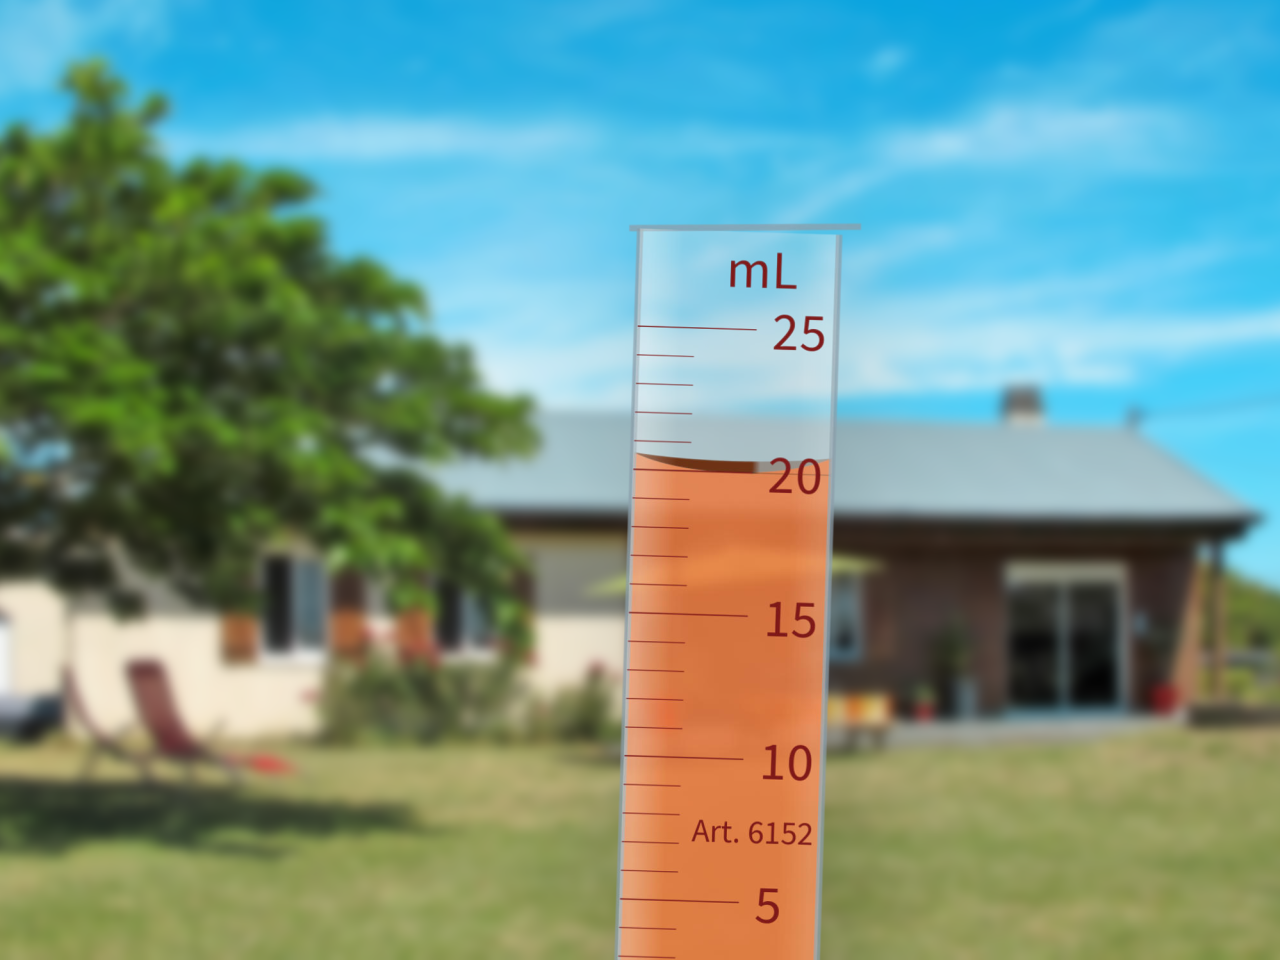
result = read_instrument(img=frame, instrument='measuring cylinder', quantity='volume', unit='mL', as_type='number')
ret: 20 mL
